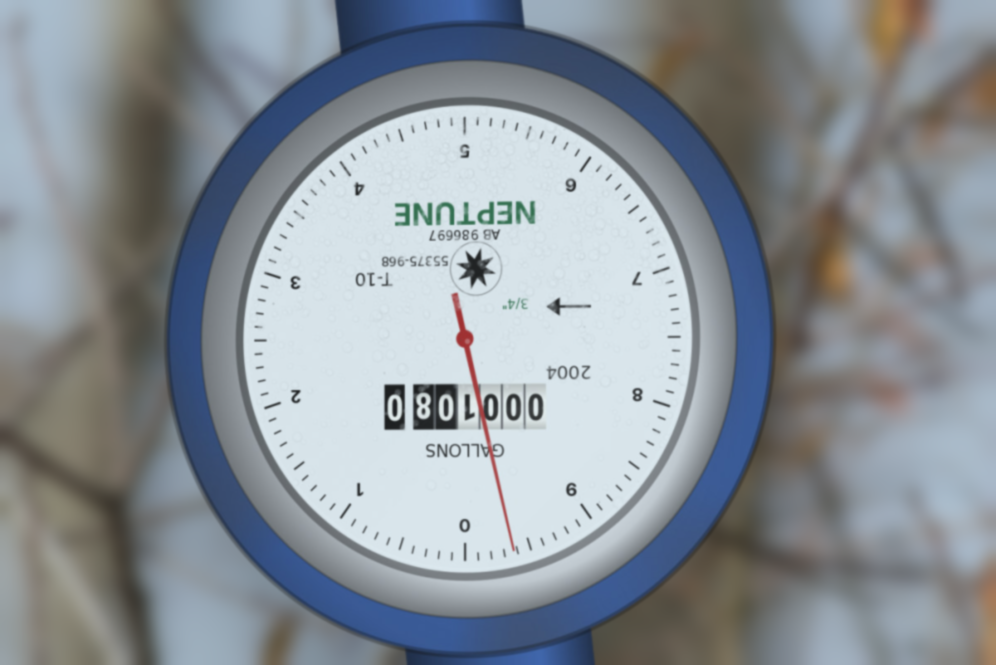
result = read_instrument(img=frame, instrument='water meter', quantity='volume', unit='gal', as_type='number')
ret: 1079.6 gal
